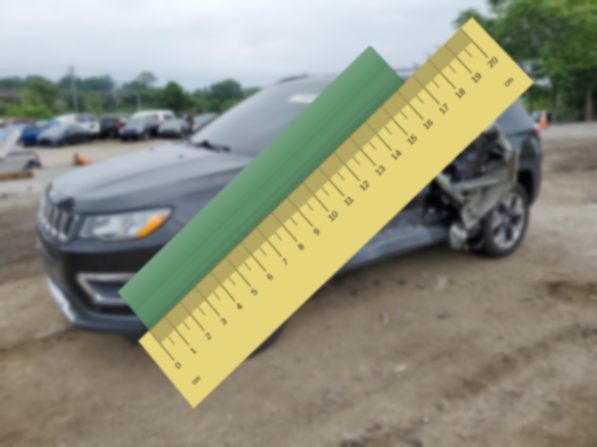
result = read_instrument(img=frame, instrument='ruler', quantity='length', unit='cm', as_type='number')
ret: 16.5 cm
